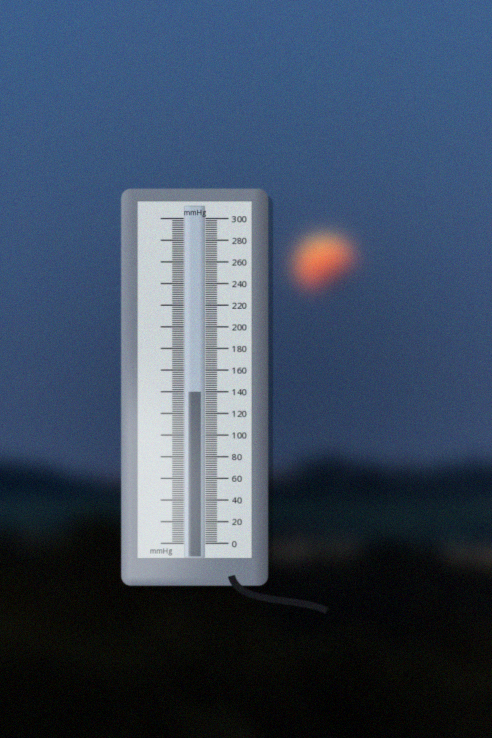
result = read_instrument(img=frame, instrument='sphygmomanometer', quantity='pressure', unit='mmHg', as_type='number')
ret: 140 mmHg
